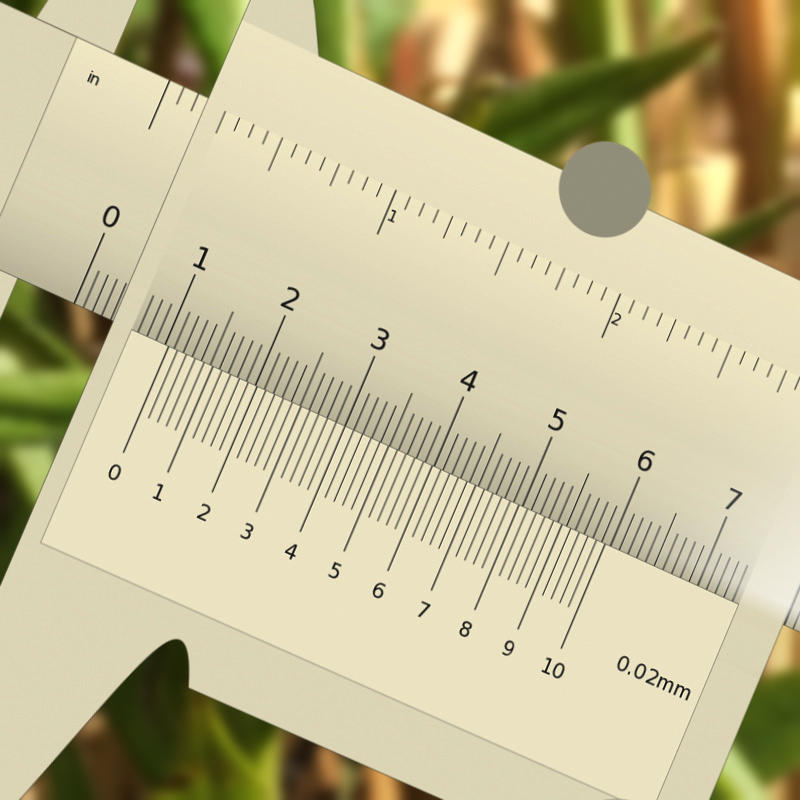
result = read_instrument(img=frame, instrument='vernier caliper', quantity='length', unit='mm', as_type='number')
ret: 10.4 mm
